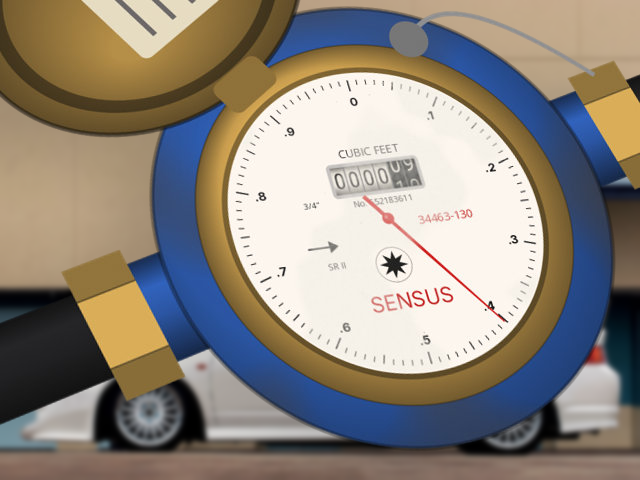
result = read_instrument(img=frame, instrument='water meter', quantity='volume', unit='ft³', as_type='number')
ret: 9.40 ft³
